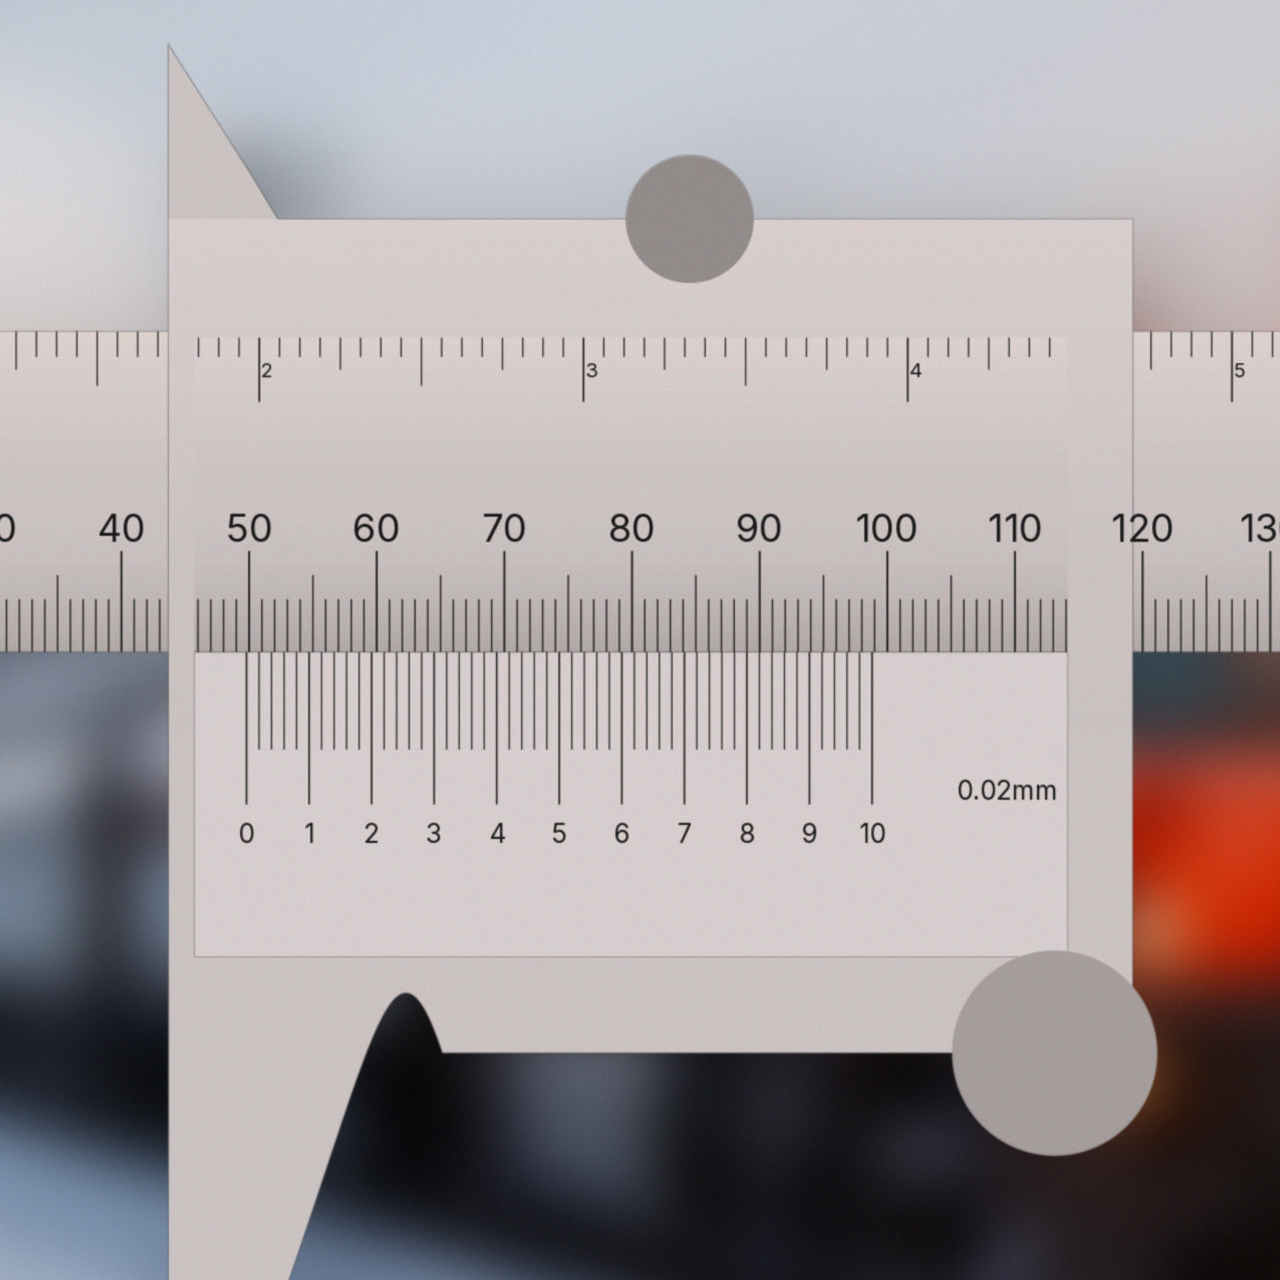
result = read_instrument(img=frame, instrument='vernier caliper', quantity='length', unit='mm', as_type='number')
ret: 49.8 mm
